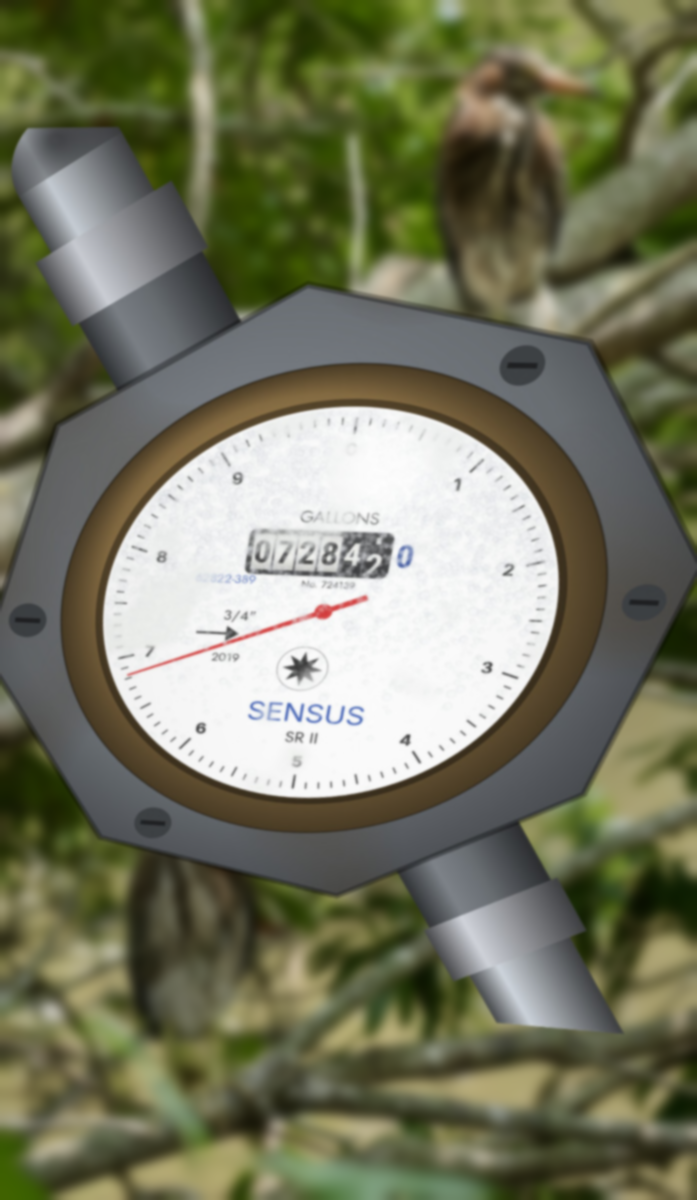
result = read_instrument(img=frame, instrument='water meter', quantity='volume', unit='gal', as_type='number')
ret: 728416.8 gal
